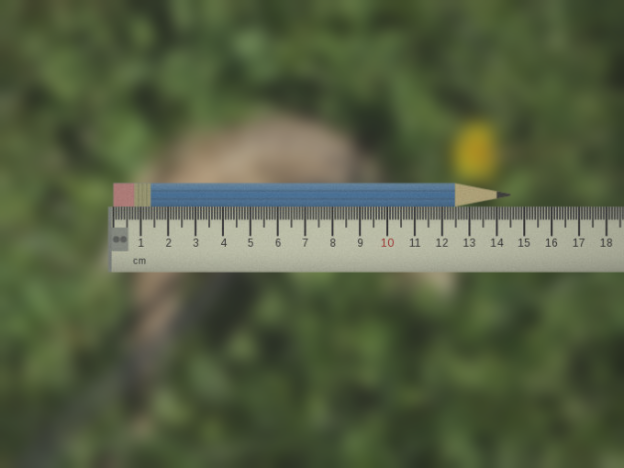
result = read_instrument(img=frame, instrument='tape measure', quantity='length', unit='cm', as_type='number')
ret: 14.5 cm
